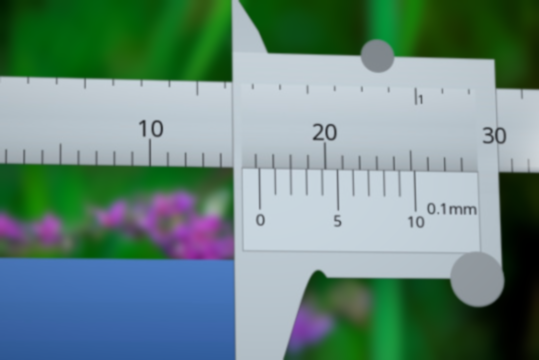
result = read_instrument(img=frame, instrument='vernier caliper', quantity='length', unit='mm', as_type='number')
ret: 16.2 mm
